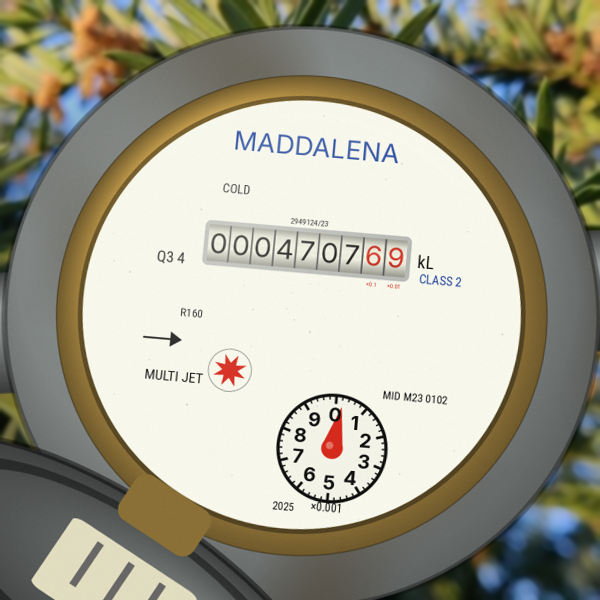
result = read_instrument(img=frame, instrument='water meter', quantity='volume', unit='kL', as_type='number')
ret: 4707.690 kL
